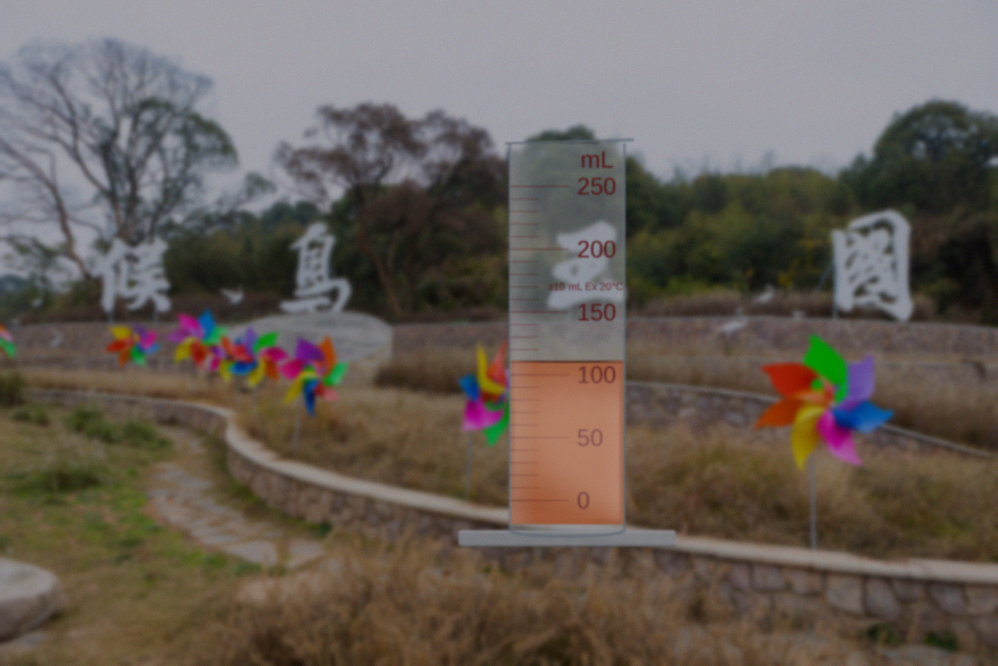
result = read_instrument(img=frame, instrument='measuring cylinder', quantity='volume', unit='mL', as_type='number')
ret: 110 mL
